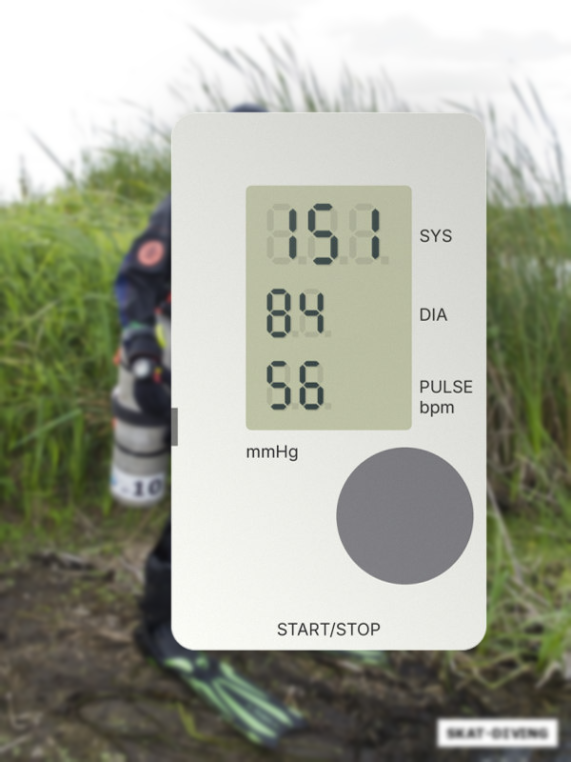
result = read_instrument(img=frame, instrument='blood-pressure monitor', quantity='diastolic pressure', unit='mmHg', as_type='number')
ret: 84 mmHg
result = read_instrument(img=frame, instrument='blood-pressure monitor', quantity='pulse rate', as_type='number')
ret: 56 bpm
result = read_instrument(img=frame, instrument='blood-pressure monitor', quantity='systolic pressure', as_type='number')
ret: 151 mmHg
